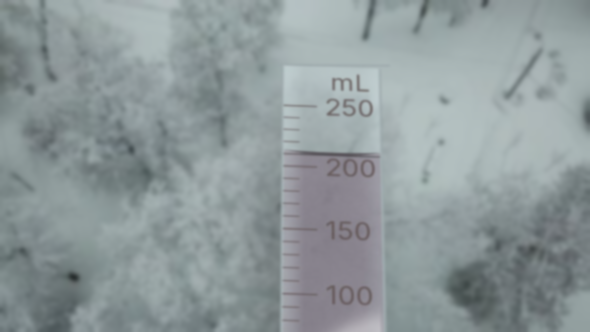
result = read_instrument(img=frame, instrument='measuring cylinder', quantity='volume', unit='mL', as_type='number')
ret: 210 mL
